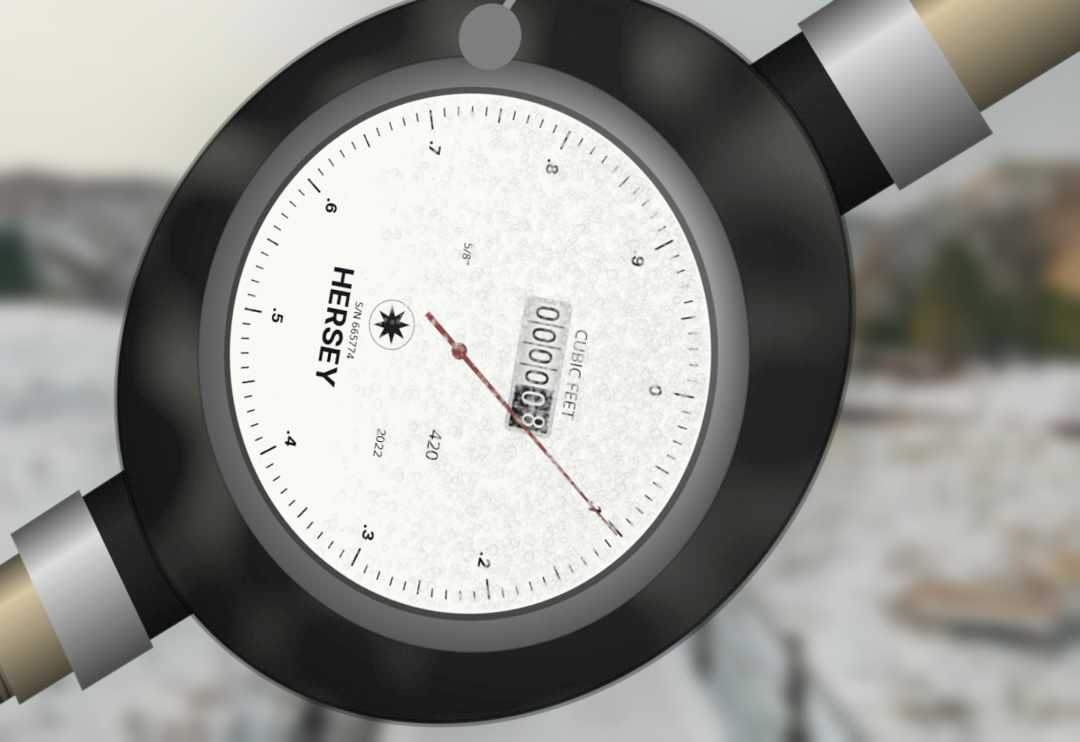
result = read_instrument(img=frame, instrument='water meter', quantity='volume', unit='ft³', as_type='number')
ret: 8.10 ft³
